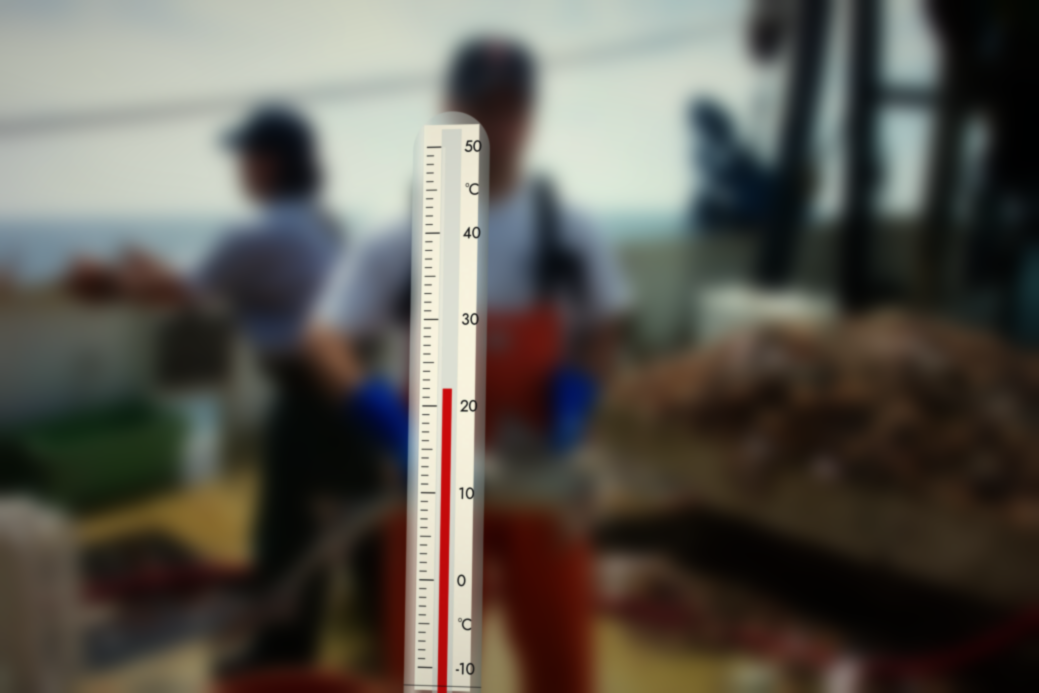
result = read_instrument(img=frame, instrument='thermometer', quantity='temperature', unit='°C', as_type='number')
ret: 22 °C
